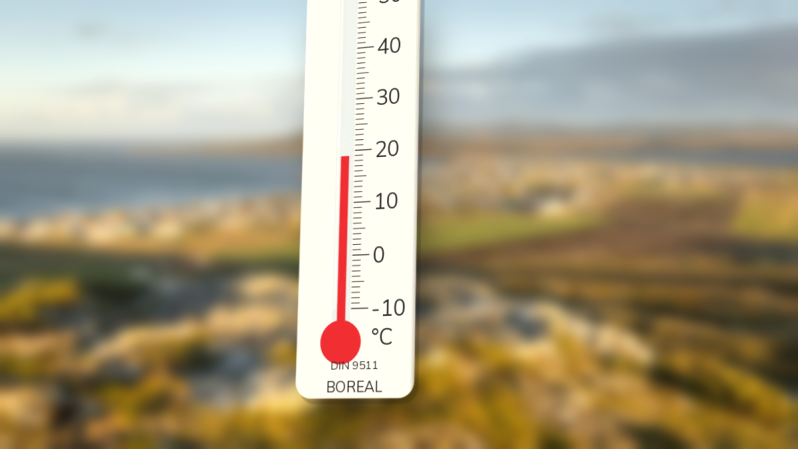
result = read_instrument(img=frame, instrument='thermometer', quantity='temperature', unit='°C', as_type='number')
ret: 19 °C
